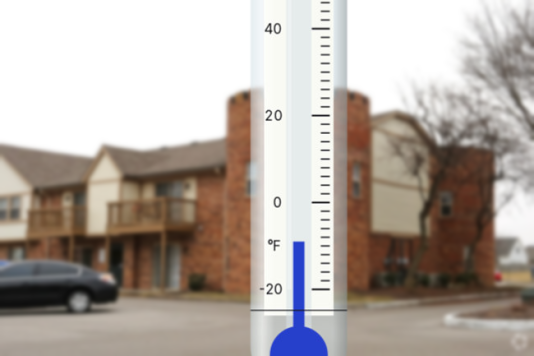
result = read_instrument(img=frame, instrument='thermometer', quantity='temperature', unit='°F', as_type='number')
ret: -9 °F
